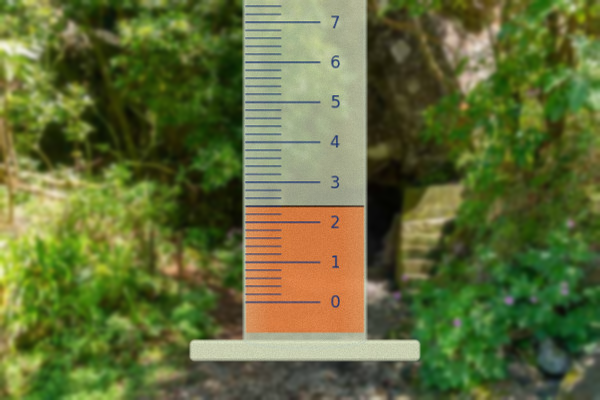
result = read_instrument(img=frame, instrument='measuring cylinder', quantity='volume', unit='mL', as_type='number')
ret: 2.4 mL
